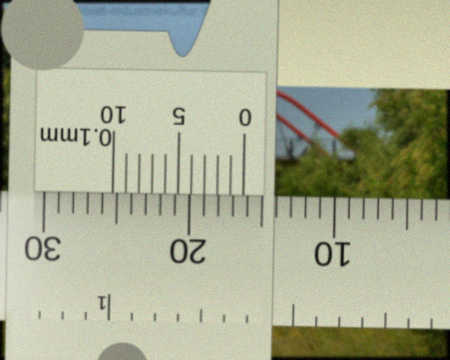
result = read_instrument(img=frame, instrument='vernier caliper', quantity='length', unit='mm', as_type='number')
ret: 16.3 mm
